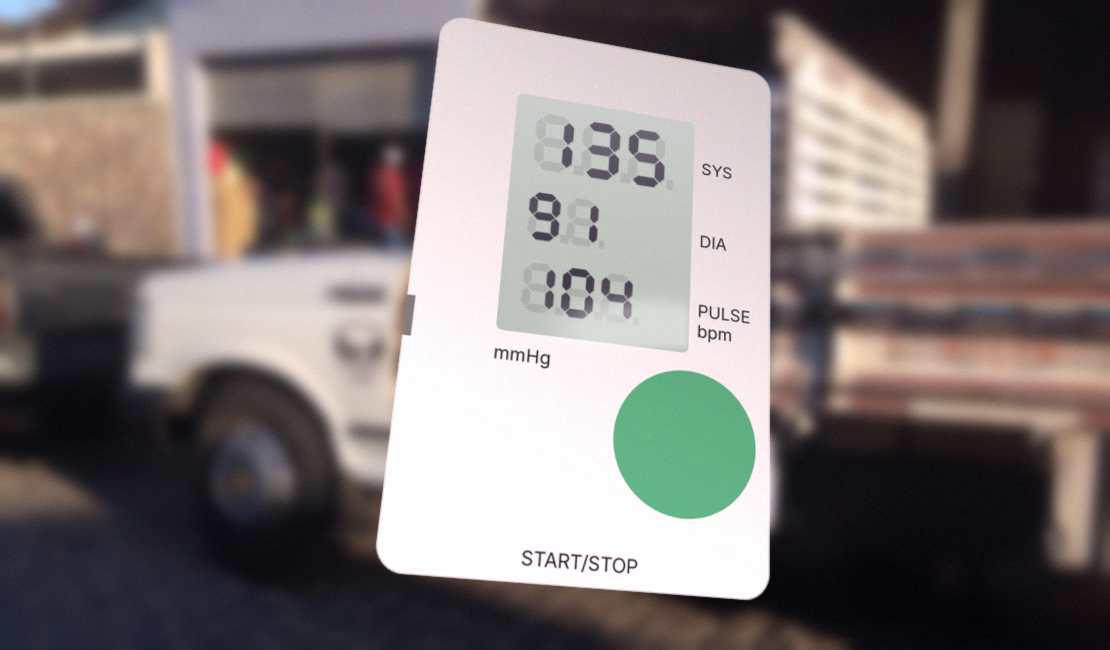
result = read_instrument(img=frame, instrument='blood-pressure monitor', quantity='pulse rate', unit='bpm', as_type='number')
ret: 104 bpm
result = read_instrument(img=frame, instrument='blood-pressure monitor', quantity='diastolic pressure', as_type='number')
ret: 91 mmHg
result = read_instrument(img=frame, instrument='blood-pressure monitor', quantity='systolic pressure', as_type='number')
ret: 135 mmHg
